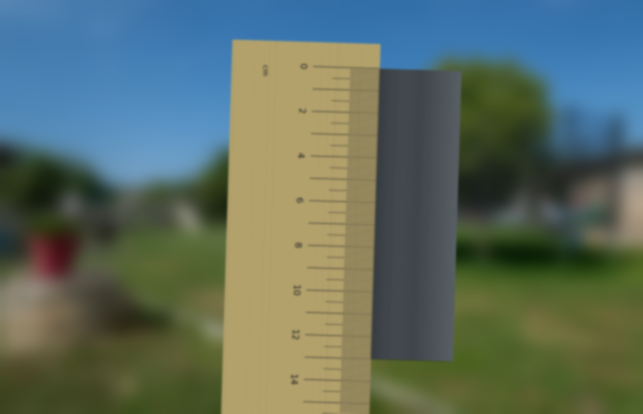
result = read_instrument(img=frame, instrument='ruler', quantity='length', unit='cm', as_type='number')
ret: 13 cm
